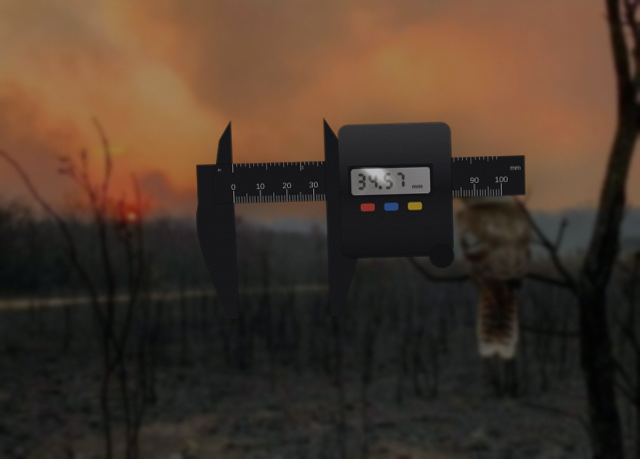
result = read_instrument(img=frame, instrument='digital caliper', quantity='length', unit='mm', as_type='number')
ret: 34.57 mm
